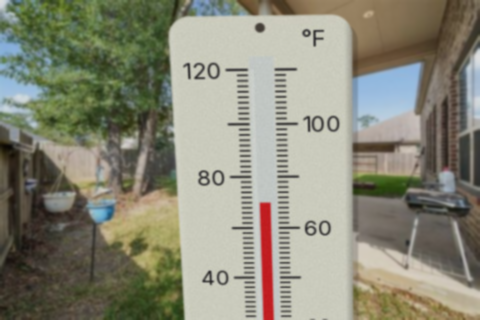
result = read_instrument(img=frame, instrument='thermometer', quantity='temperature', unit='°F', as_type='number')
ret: 70 °F
